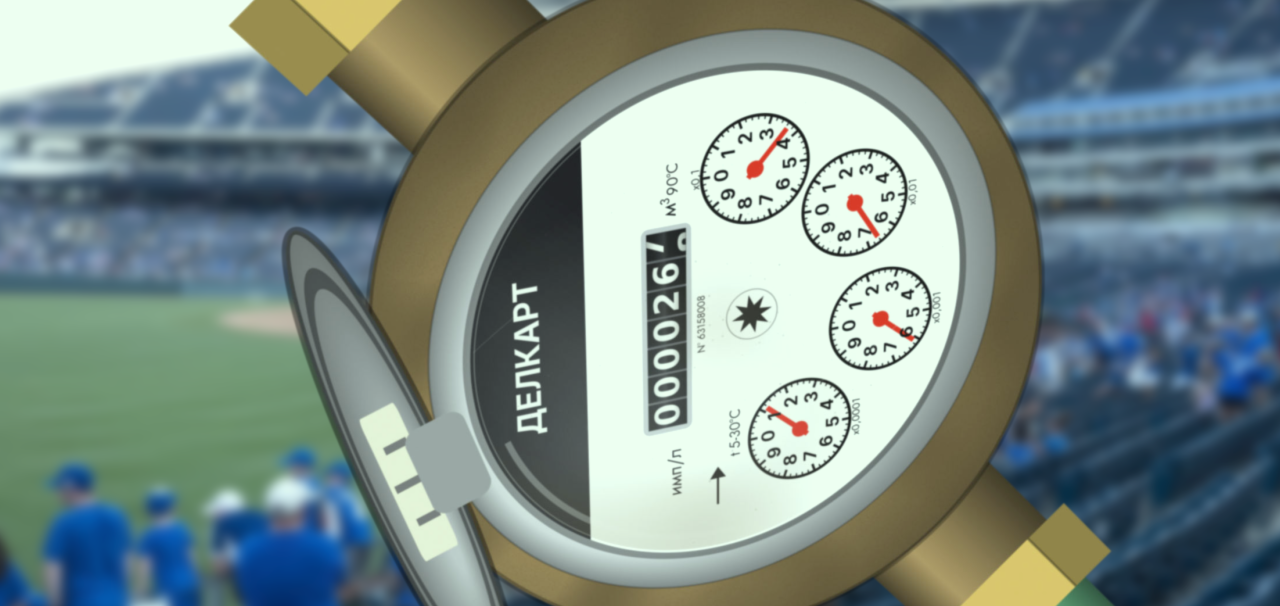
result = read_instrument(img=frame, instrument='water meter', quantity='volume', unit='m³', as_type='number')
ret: 267.3661 m³
